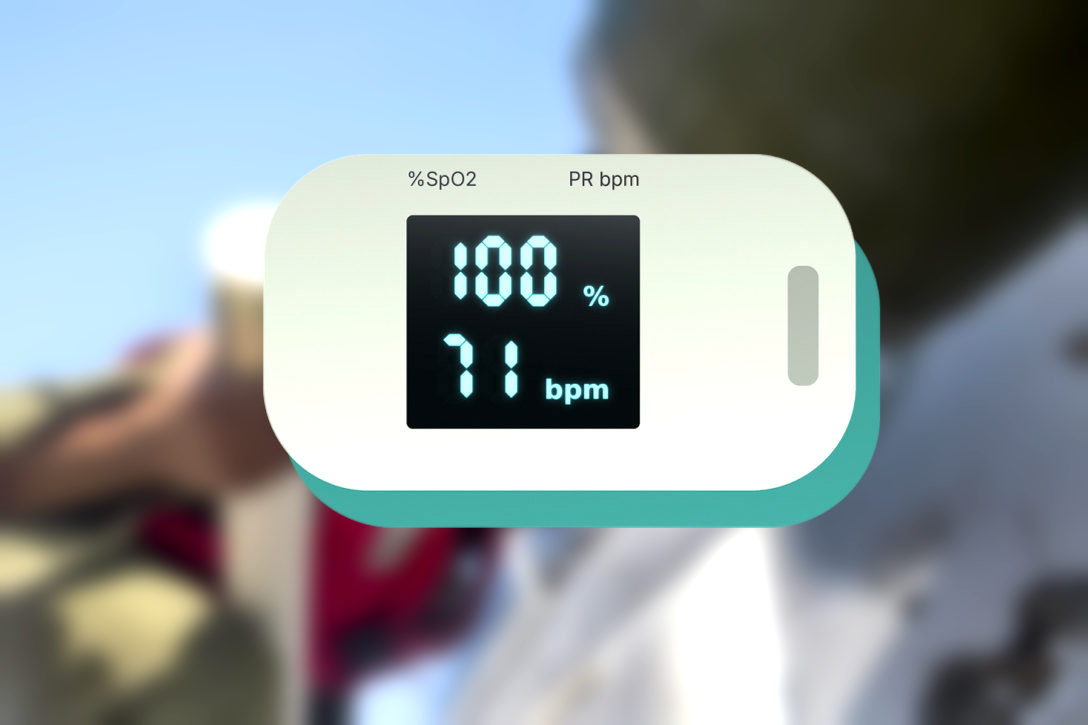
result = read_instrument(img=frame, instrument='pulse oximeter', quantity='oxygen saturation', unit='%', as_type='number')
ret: 100 %
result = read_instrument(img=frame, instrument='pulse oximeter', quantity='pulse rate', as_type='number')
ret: 71 bpm
